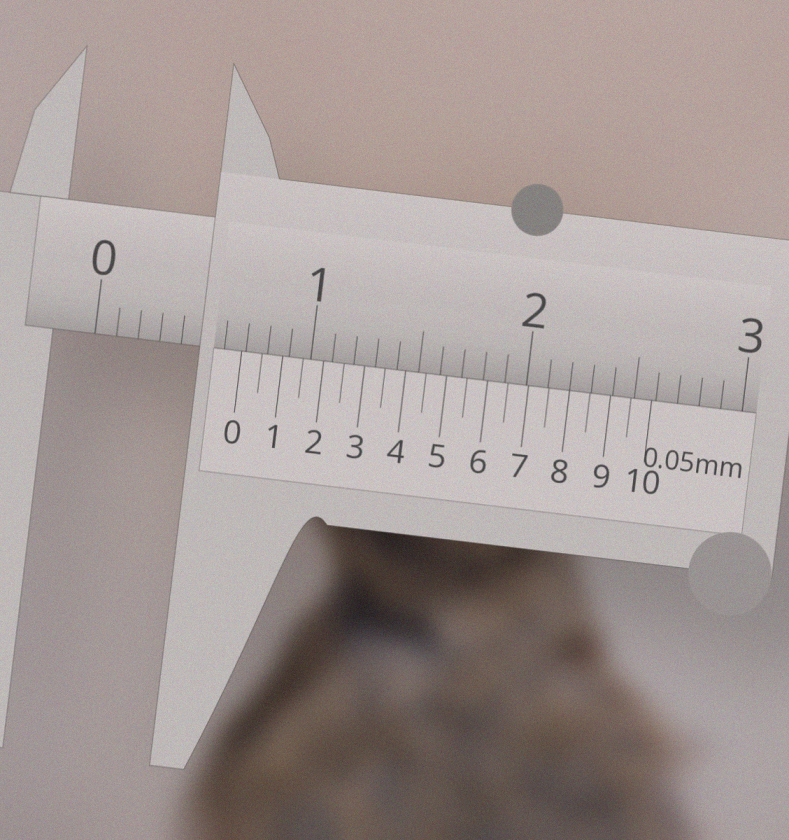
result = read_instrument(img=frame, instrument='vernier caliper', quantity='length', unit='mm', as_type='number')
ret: 6.80 mm
